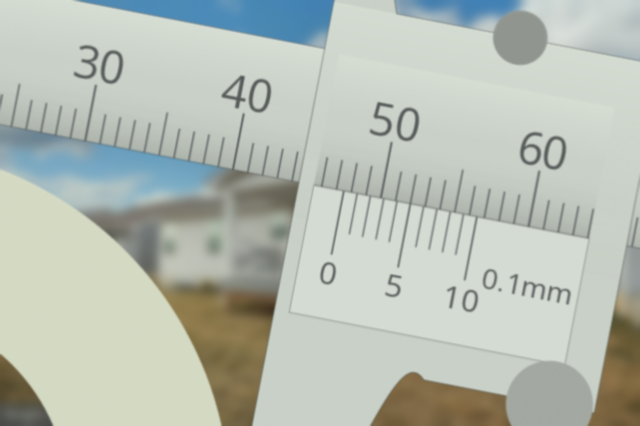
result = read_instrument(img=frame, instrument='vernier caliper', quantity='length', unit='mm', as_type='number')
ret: 47.5 mm
